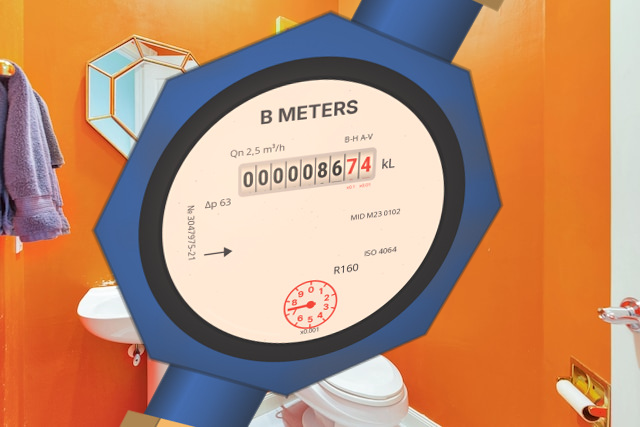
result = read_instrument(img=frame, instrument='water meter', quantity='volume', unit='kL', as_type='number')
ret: 86.747 kL
